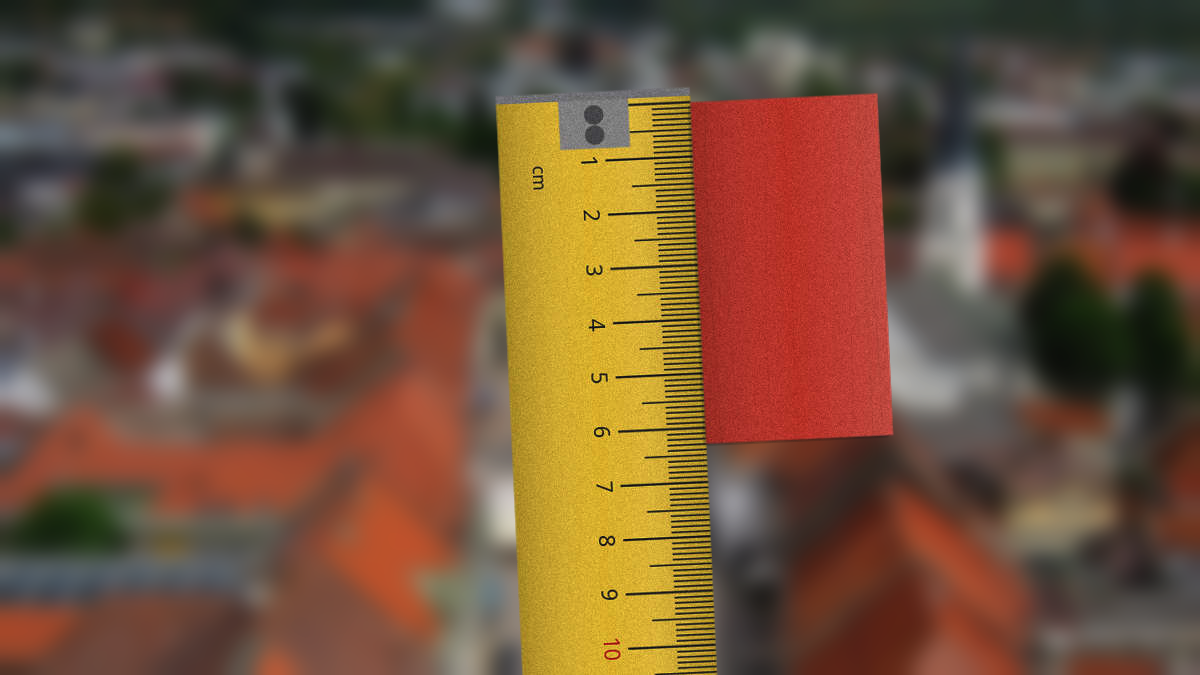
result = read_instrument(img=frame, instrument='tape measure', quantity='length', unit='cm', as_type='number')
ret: 6.3 cm
